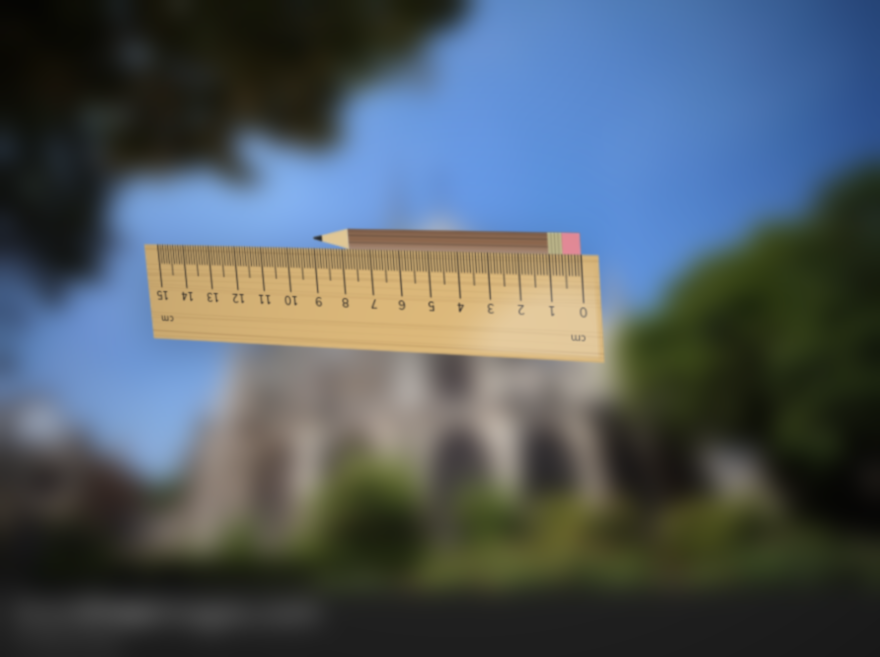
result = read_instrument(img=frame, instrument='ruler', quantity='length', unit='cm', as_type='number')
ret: 9 cm
